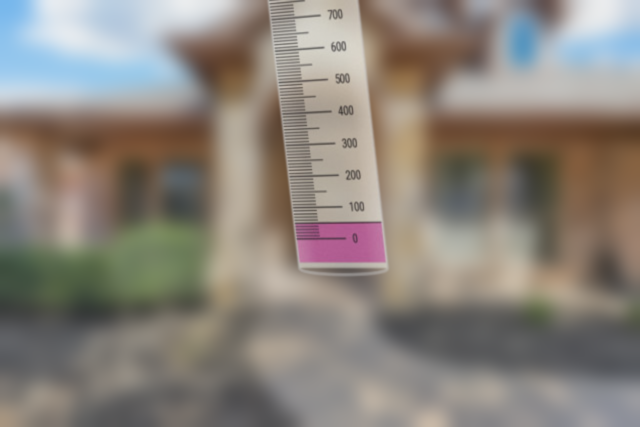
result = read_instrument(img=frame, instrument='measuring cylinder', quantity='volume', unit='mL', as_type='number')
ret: 50 mL
